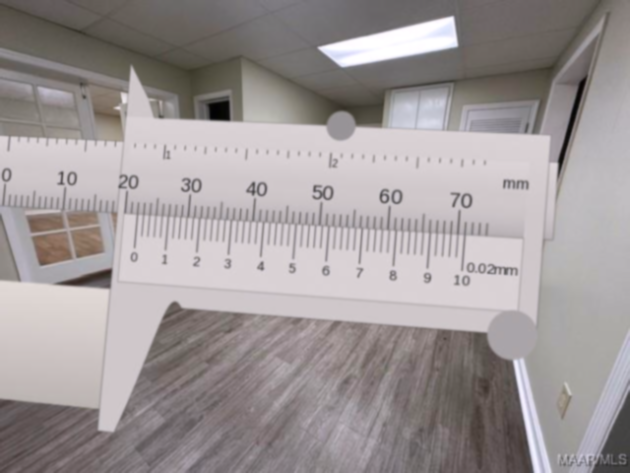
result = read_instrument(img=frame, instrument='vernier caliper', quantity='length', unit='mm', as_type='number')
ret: 22.0 mm
